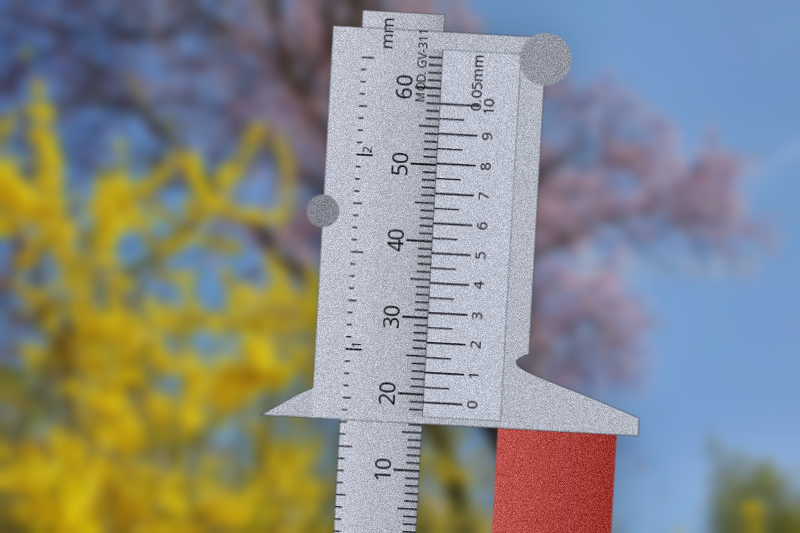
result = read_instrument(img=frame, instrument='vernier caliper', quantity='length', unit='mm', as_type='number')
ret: 19.0 mm
